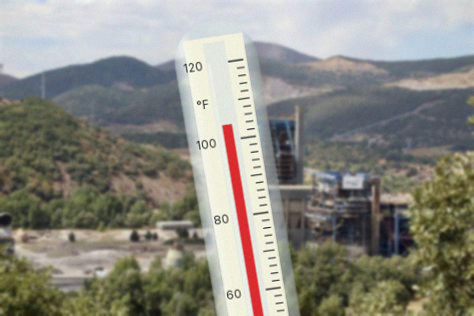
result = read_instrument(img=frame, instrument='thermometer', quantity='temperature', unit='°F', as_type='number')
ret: 104 °F
